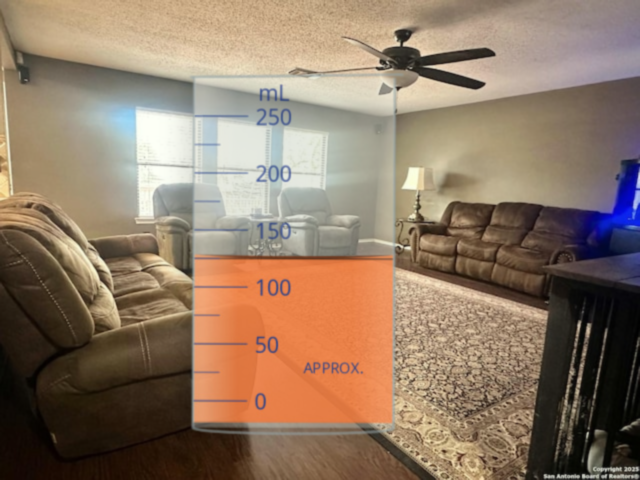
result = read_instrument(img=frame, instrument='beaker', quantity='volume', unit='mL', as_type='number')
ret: 125 mL
